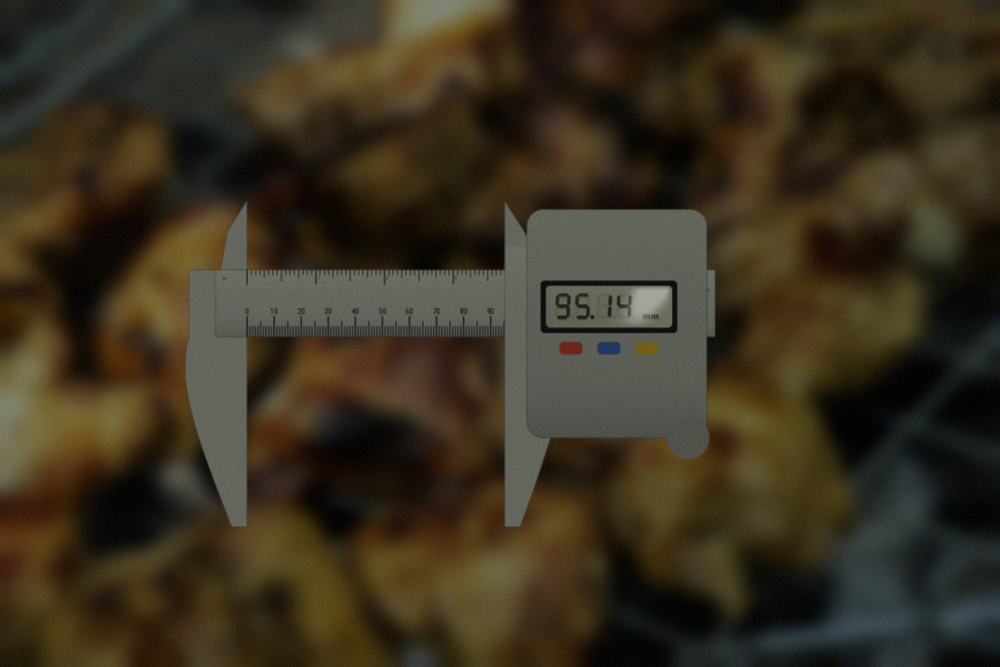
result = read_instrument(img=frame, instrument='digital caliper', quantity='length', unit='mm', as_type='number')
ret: 95.14 mm
